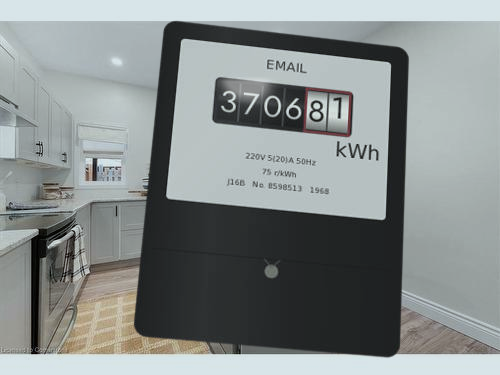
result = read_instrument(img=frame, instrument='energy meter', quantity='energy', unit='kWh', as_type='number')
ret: 3706.81 kWh
